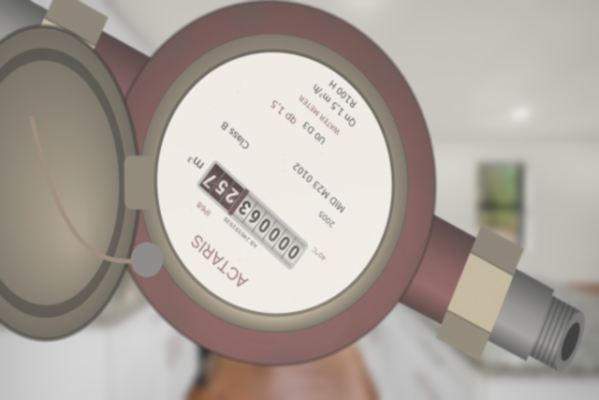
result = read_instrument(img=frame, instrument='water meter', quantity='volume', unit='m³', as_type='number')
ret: 63.257 m³
